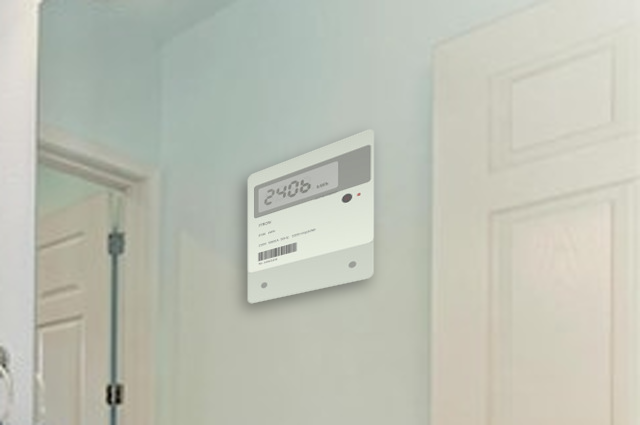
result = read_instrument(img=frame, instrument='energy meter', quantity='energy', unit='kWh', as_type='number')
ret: 2406 kWh
